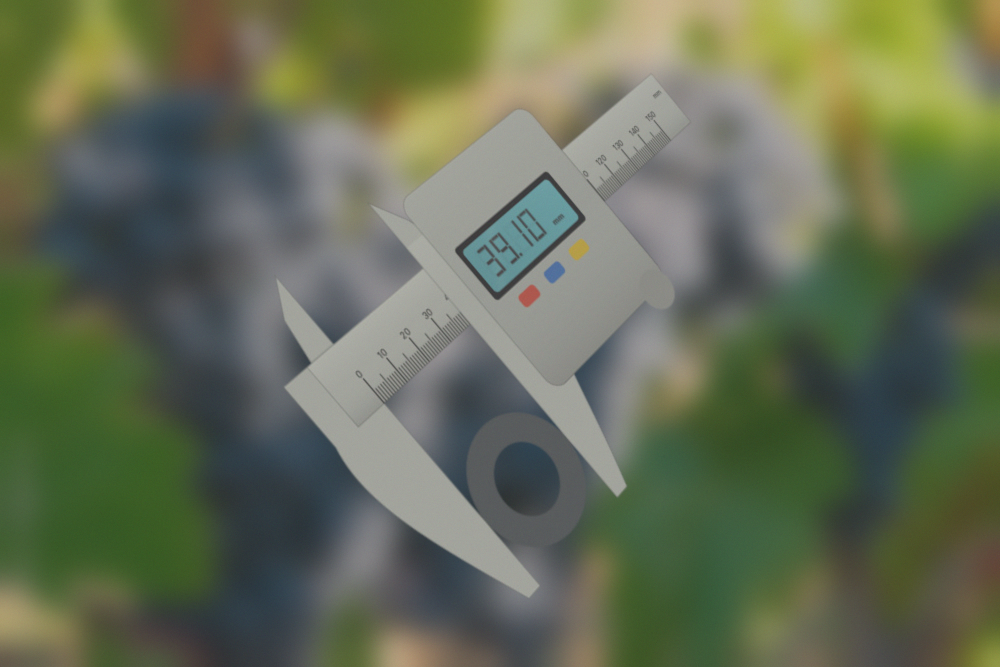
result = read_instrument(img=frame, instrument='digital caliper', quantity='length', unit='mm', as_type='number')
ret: 39.10 mm
